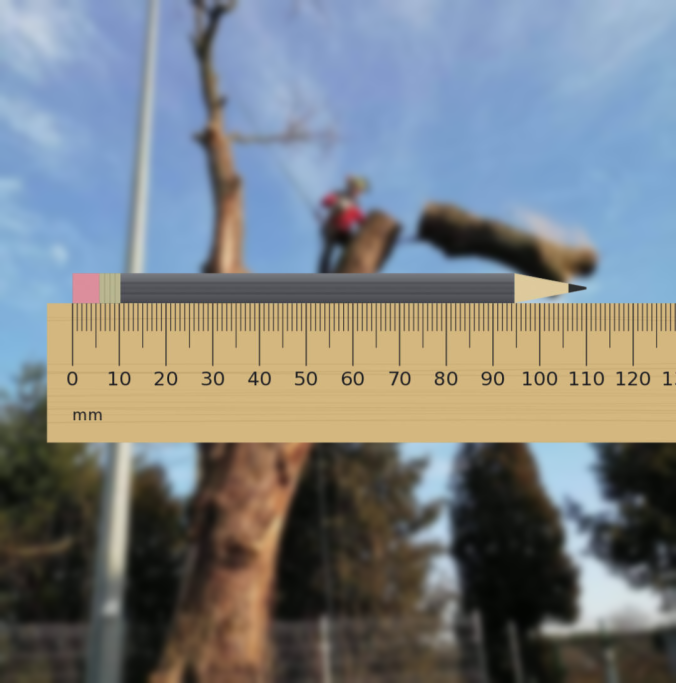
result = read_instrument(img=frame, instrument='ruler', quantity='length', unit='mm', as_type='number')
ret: 110 mm
